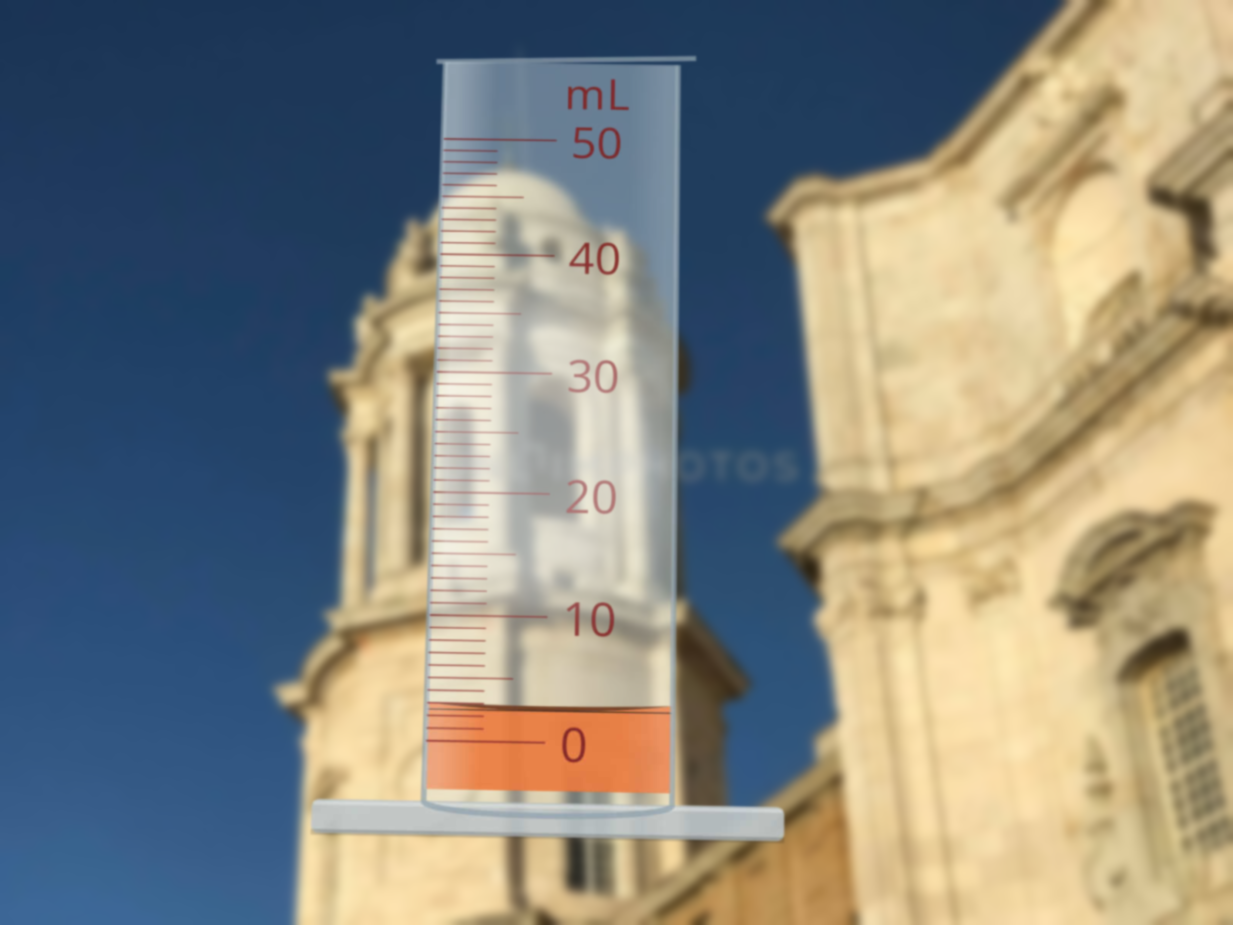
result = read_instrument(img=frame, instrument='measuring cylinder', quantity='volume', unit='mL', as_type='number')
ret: 2.5 mL
